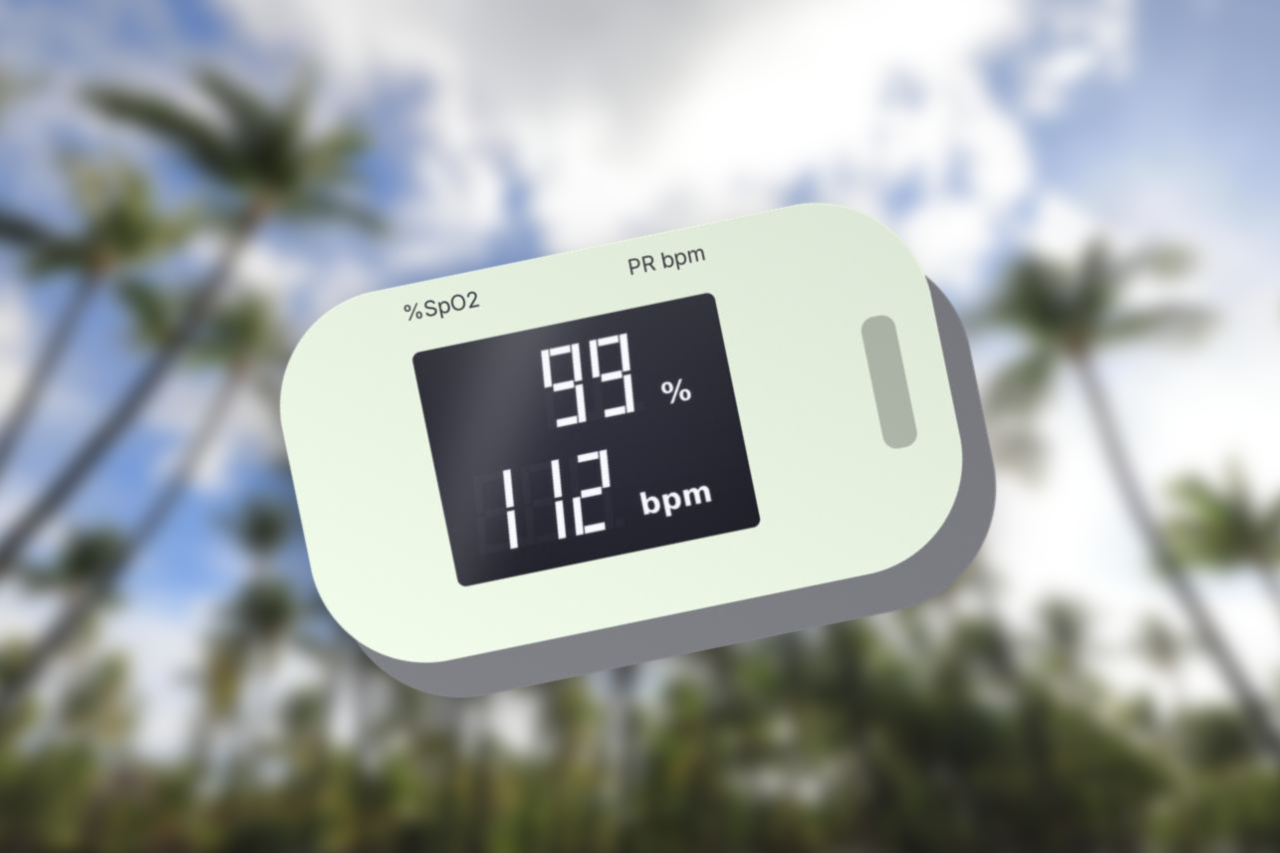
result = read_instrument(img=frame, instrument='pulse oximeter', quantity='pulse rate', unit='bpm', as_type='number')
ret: 112 bpm
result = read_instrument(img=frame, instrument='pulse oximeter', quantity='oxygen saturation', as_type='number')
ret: 99 %
